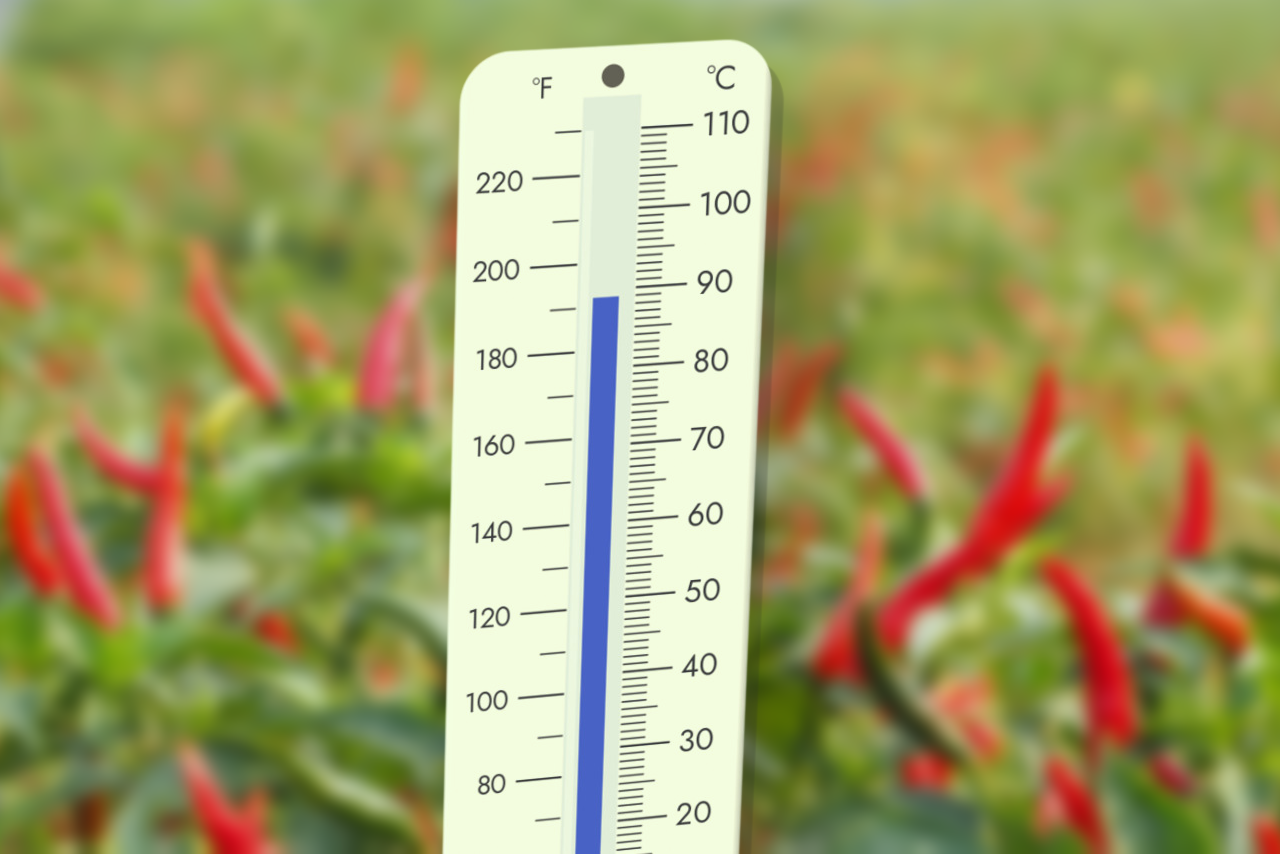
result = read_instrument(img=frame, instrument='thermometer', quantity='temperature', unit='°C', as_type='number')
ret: 89 °C
